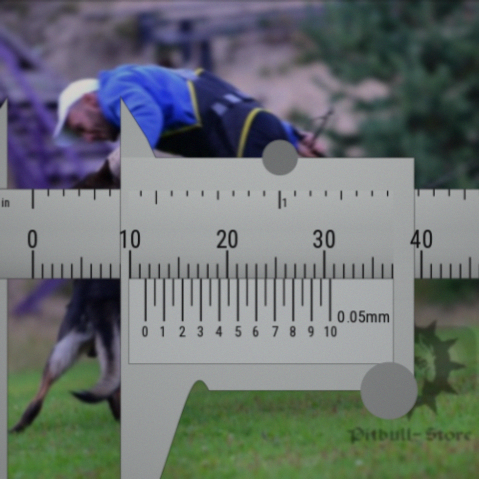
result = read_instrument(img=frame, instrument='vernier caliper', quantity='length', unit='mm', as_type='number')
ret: 11.6 mm
